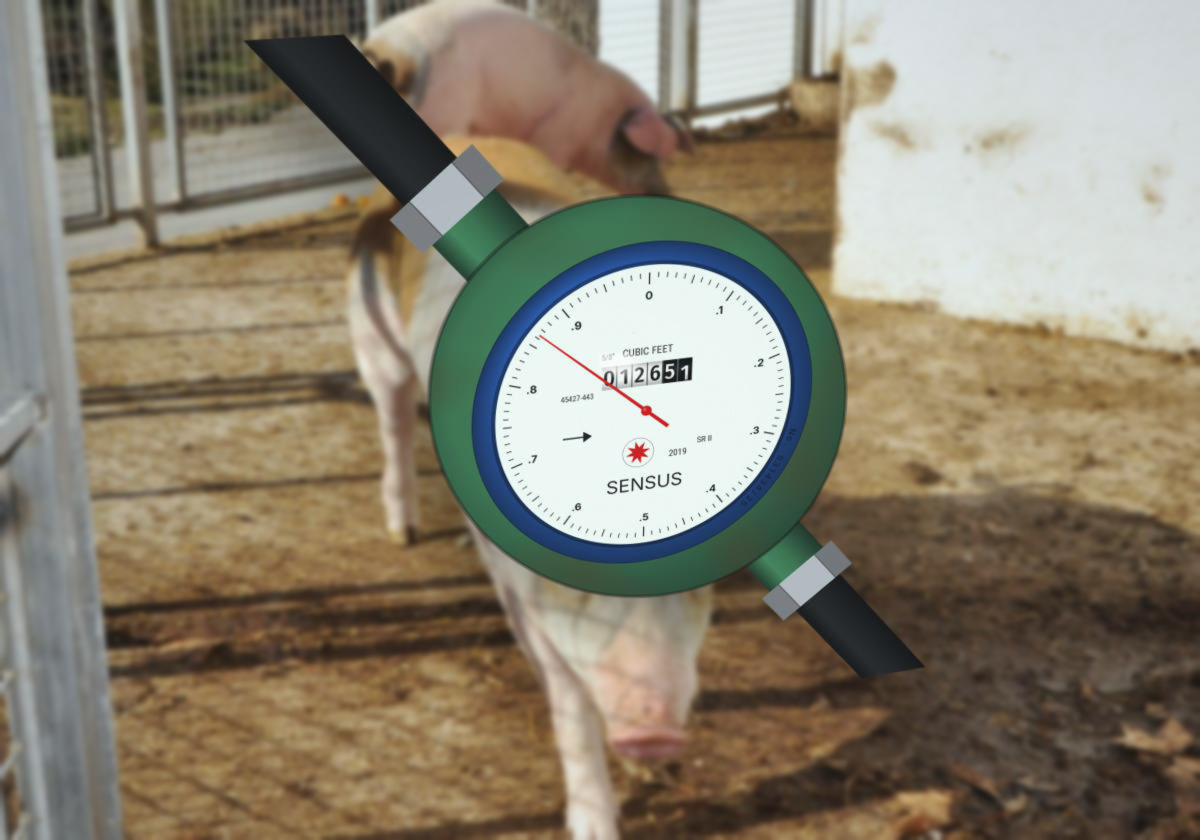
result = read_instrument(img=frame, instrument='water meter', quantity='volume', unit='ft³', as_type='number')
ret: 12650.86 ft³
